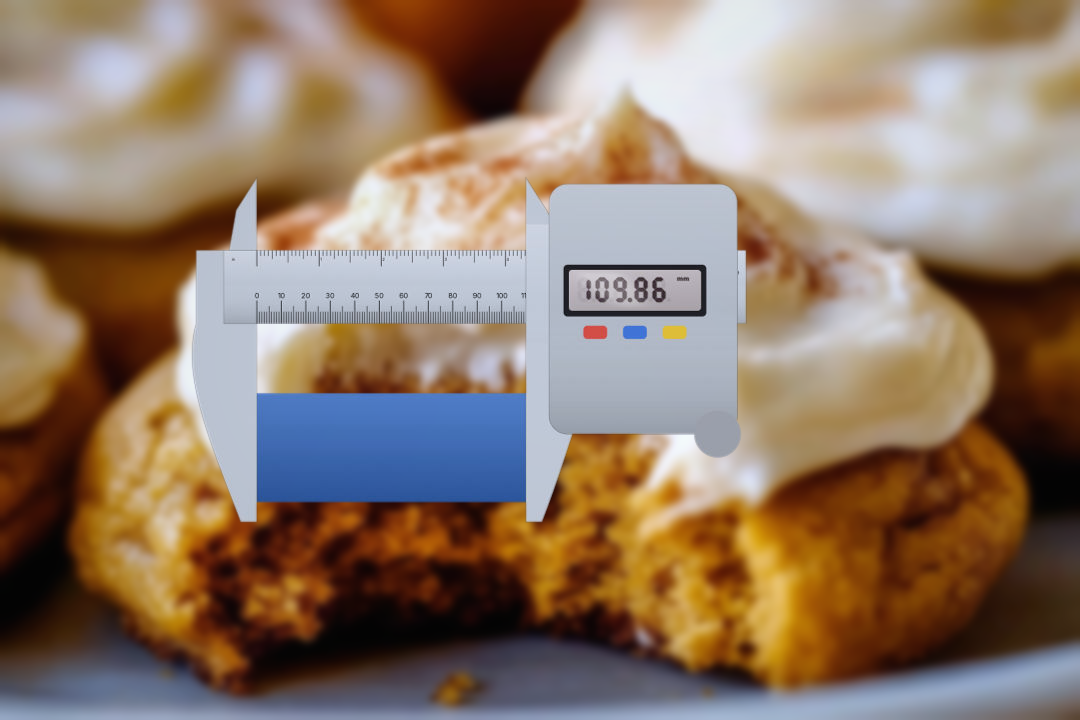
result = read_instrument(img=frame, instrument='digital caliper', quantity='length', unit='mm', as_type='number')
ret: 109.86 mm
